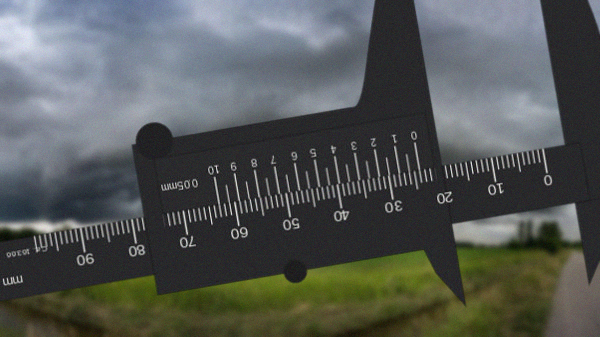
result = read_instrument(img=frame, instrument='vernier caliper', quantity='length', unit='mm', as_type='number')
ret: 24.0 mm
